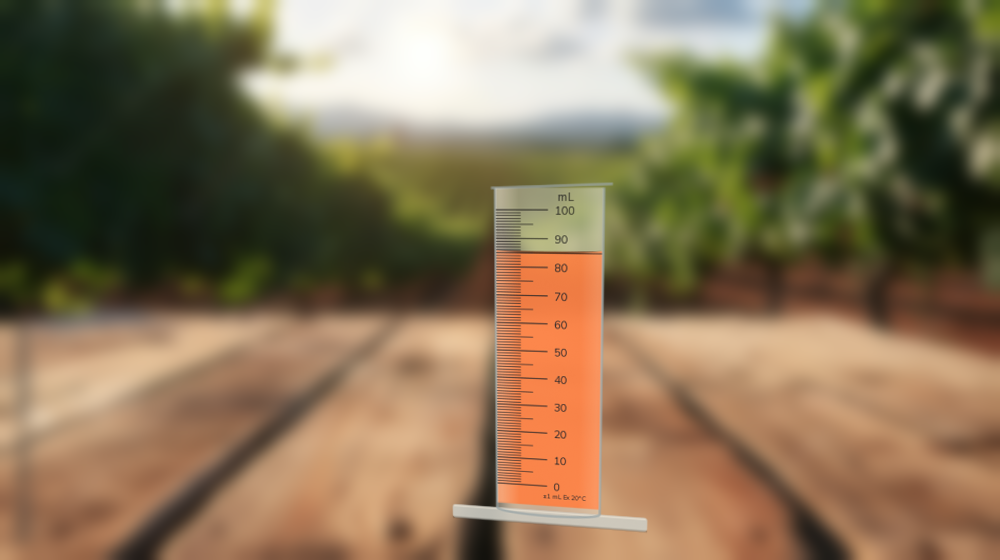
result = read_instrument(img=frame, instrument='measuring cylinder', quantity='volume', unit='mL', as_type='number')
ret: 85 mL
